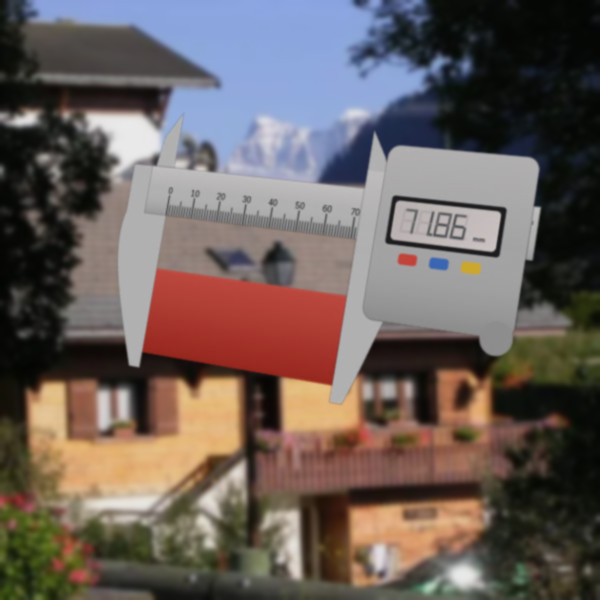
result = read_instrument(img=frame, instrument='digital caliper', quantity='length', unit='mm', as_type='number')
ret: 71.86 mm
